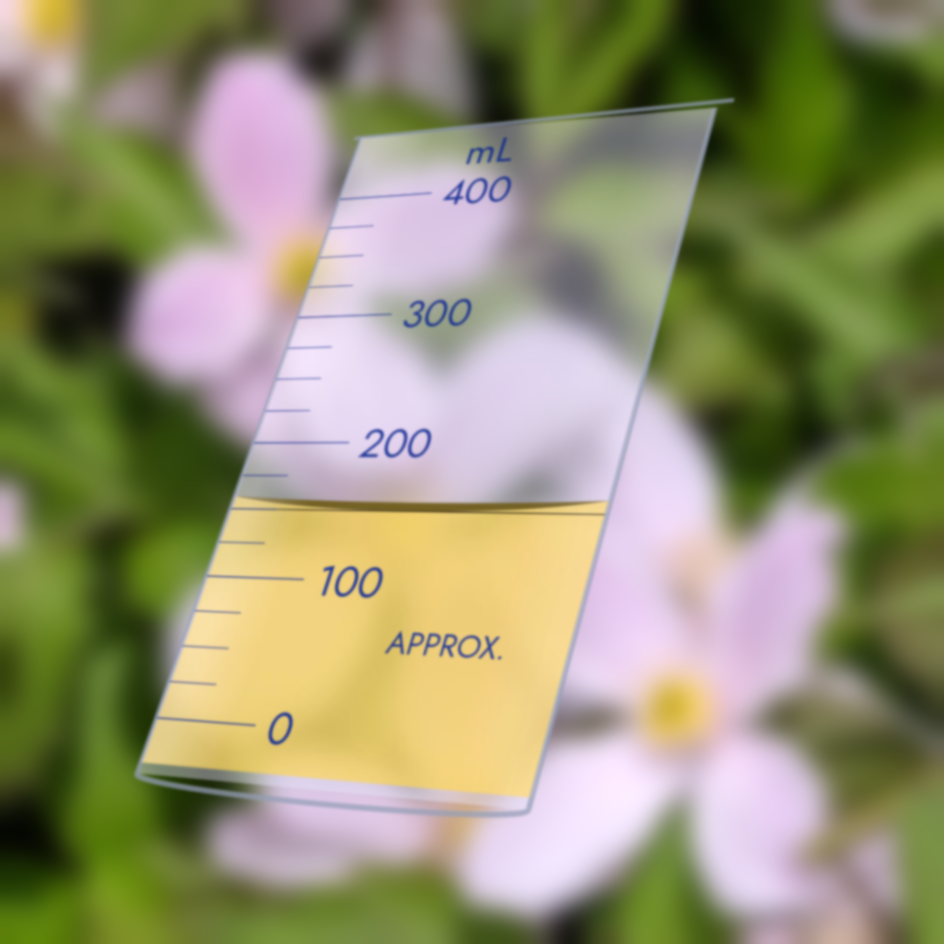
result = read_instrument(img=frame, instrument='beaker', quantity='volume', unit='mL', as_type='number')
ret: 150 mL
